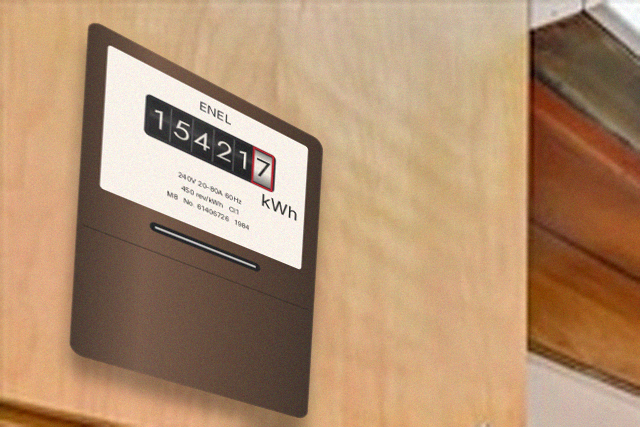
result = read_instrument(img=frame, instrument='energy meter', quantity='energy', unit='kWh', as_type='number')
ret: 15421.7 kWh
